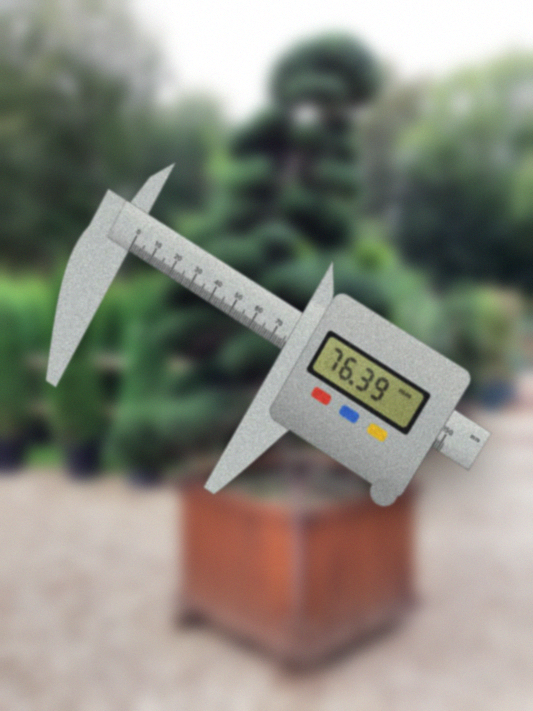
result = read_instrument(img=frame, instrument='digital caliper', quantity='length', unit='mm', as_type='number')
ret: 76.39 mm
